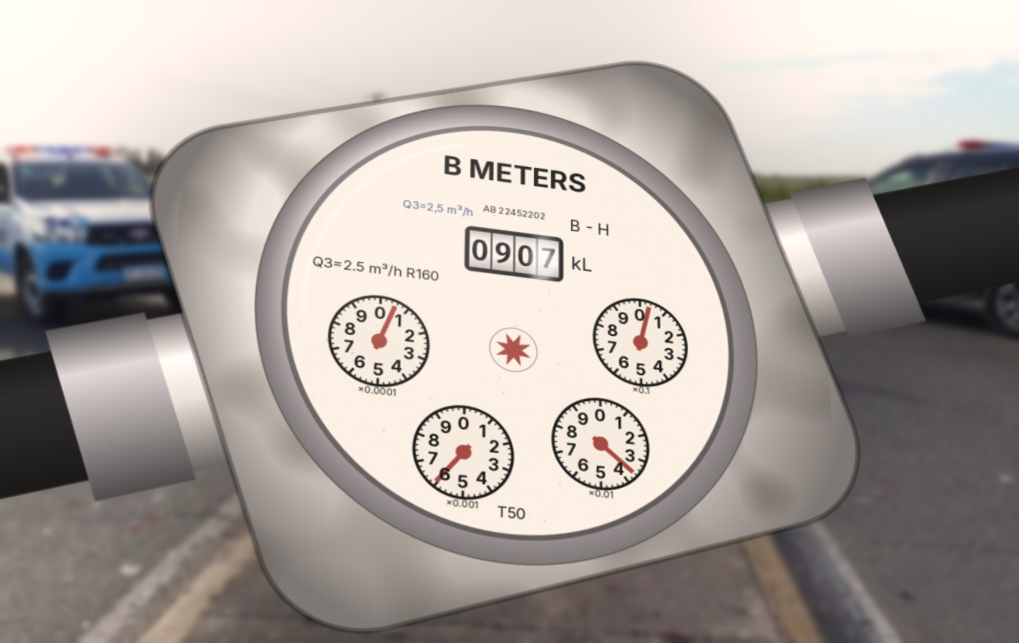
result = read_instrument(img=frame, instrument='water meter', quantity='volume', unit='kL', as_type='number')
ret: 907.0360 kL
